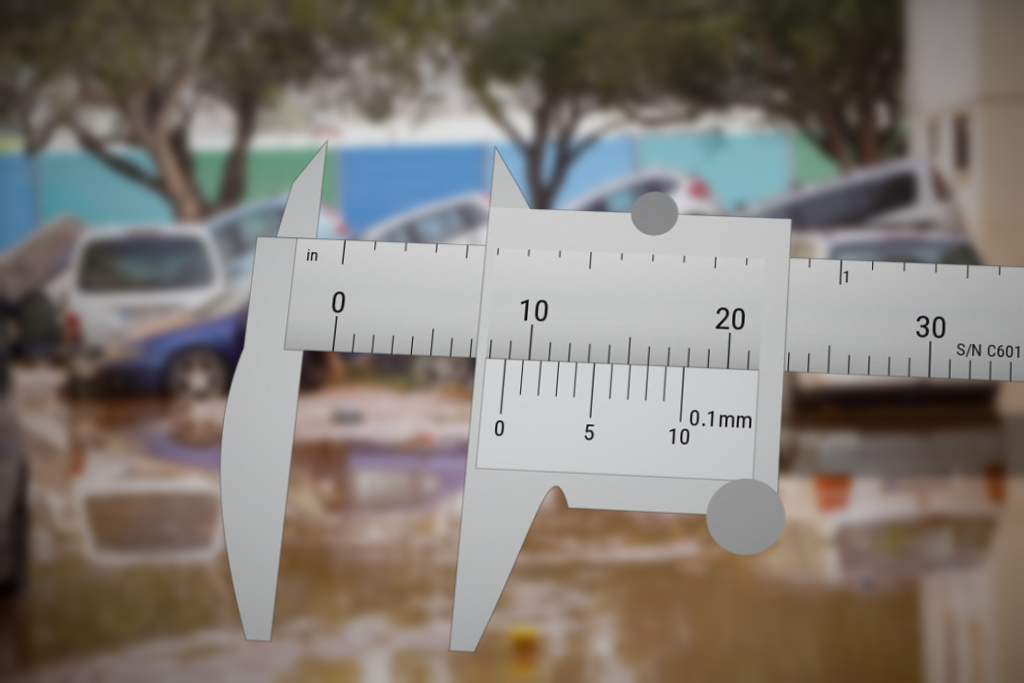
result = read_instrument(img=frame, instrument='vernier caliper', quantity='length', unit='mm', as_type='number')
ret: 8.8 mm
